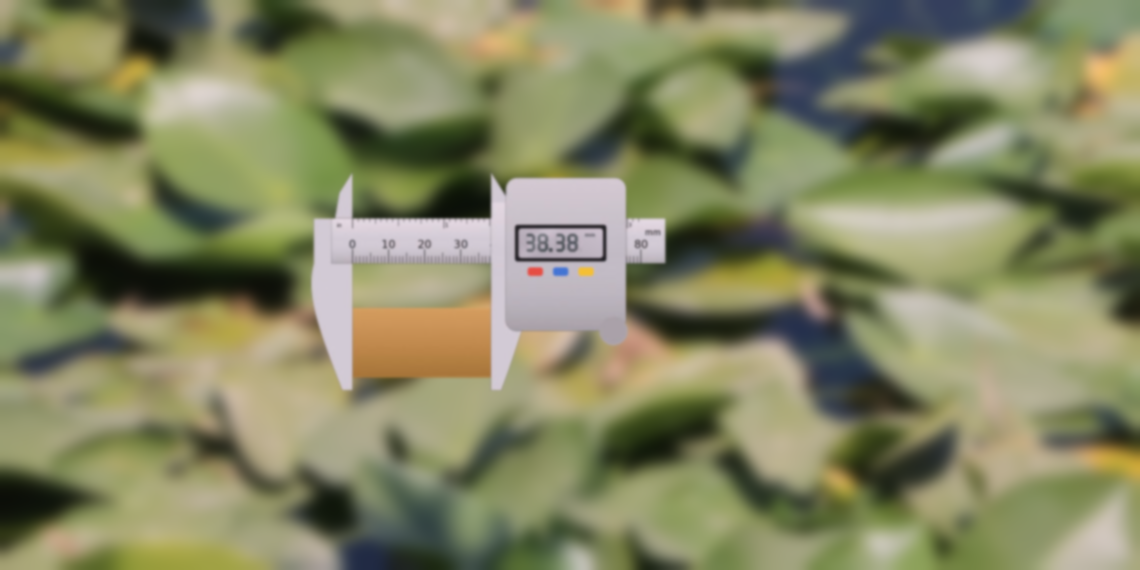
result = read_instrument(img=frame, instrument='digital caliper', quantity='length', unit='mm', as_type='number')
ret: 38.38 mm
